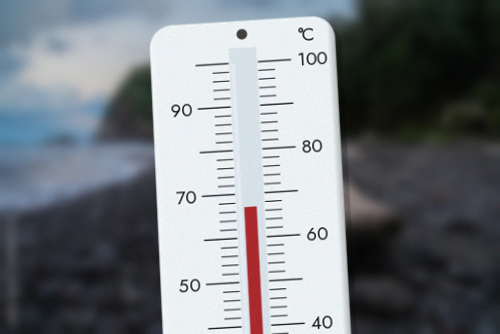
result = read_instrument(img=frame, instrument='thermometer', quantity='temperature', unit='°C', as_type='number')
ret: 67 °C
